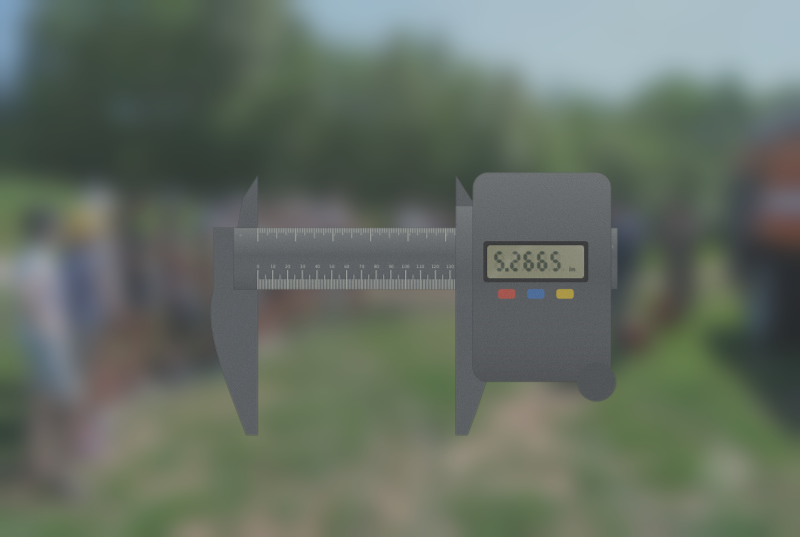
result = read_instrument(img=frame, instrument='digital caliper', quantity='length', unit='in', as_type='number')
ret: 5.2665 in
